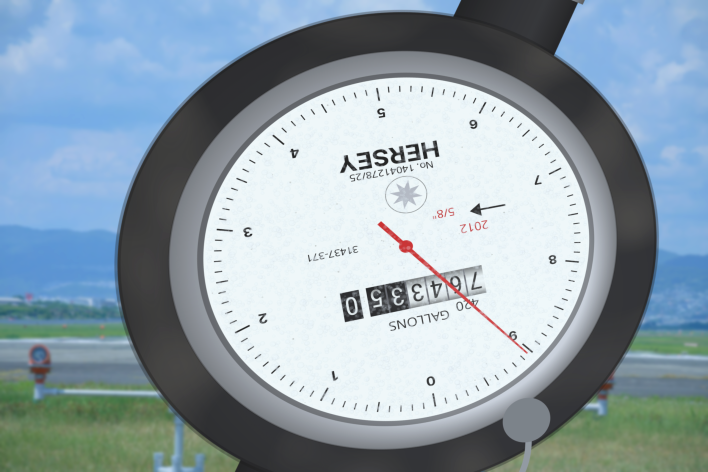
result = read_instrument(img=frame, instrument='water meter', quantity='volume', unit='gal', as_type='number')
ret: 7643349.0 gal
